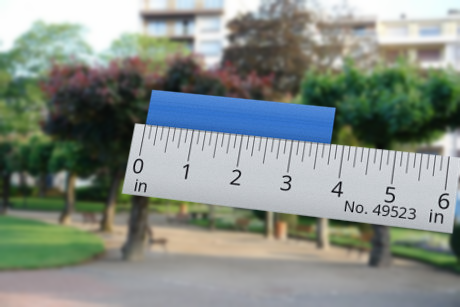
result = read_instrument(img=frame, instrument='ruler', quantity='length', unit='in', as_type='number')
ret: 3.75 in
